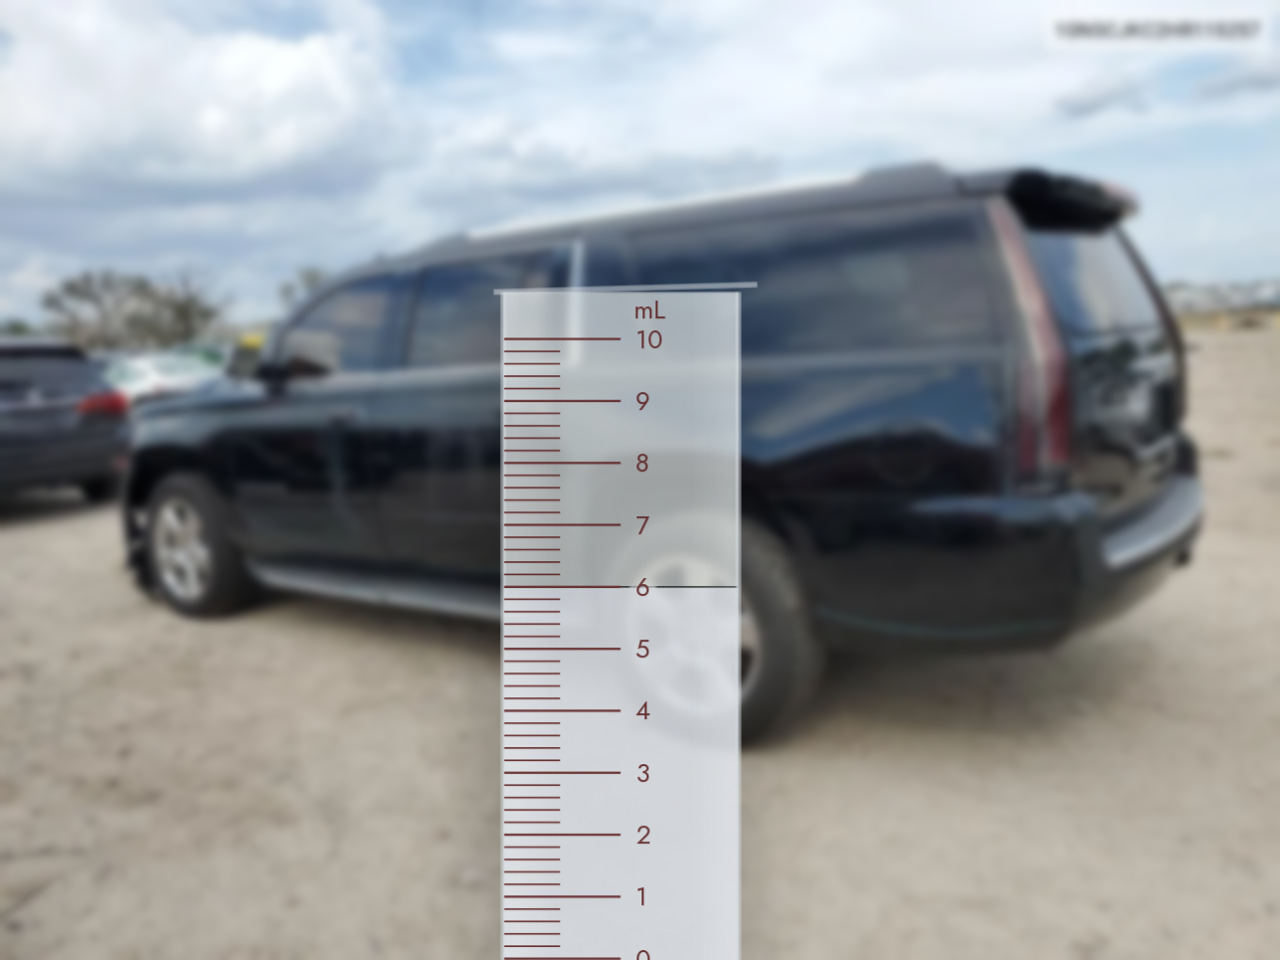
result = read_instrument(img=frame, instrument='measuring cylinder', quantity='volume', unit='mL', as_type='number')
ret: 6 mL
